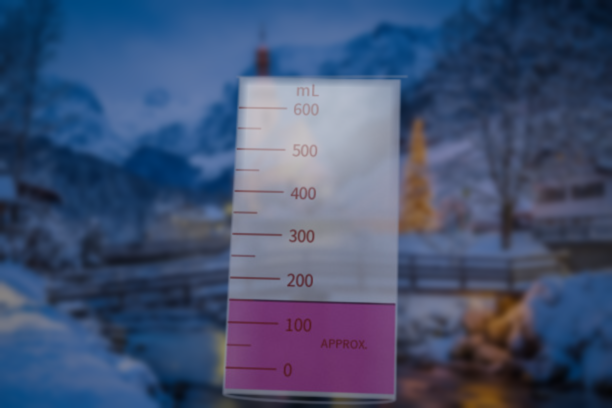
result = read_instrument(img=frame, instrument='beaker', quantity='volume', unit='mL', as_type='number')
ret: 150 mL
